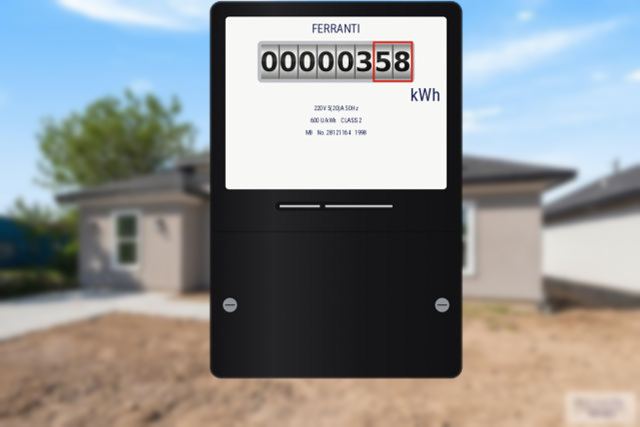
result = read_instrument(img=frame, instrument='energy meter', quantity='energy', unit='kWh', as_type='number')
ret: 3.58 kWh
